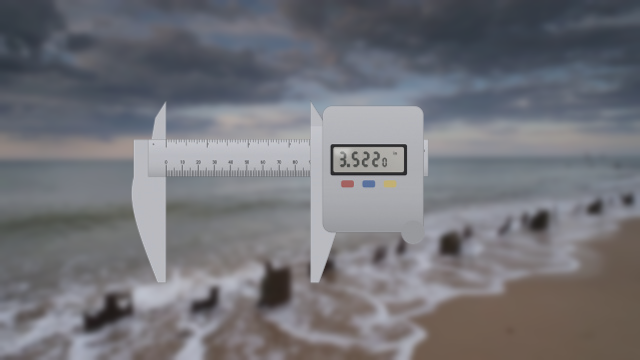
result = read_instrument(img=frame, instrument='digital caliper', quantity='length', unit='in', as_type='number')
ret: 3.5220 in
